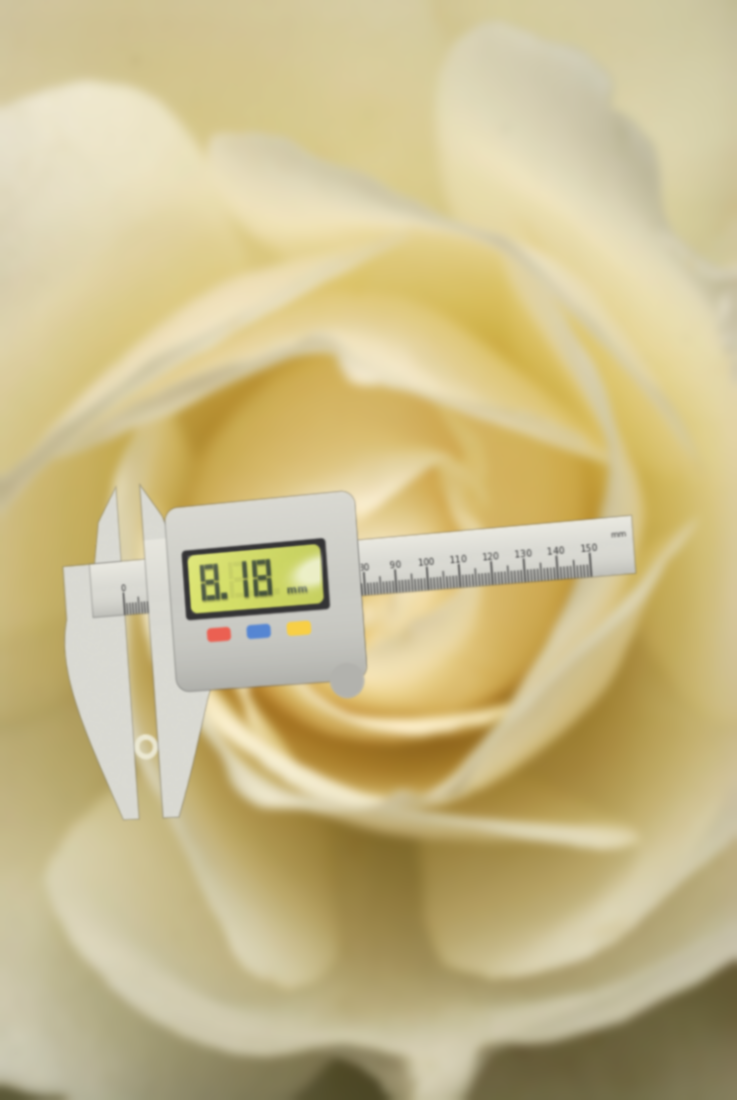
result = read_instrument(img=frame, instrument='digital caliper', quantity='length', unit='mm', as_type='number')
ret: 8.18 mm
